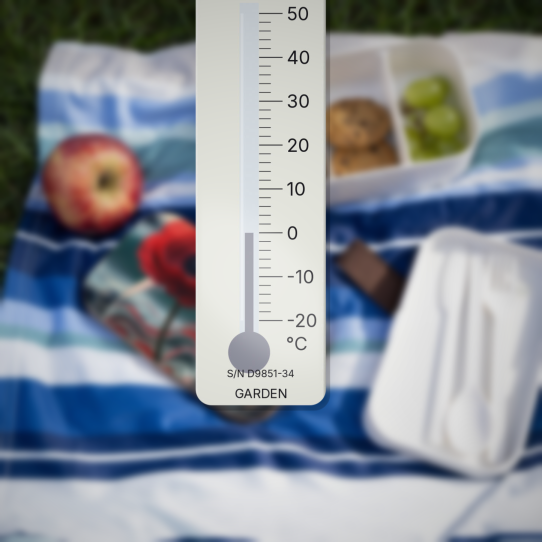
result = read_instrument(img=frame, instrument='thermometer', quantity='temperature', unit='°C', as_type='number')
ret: 0 °C
